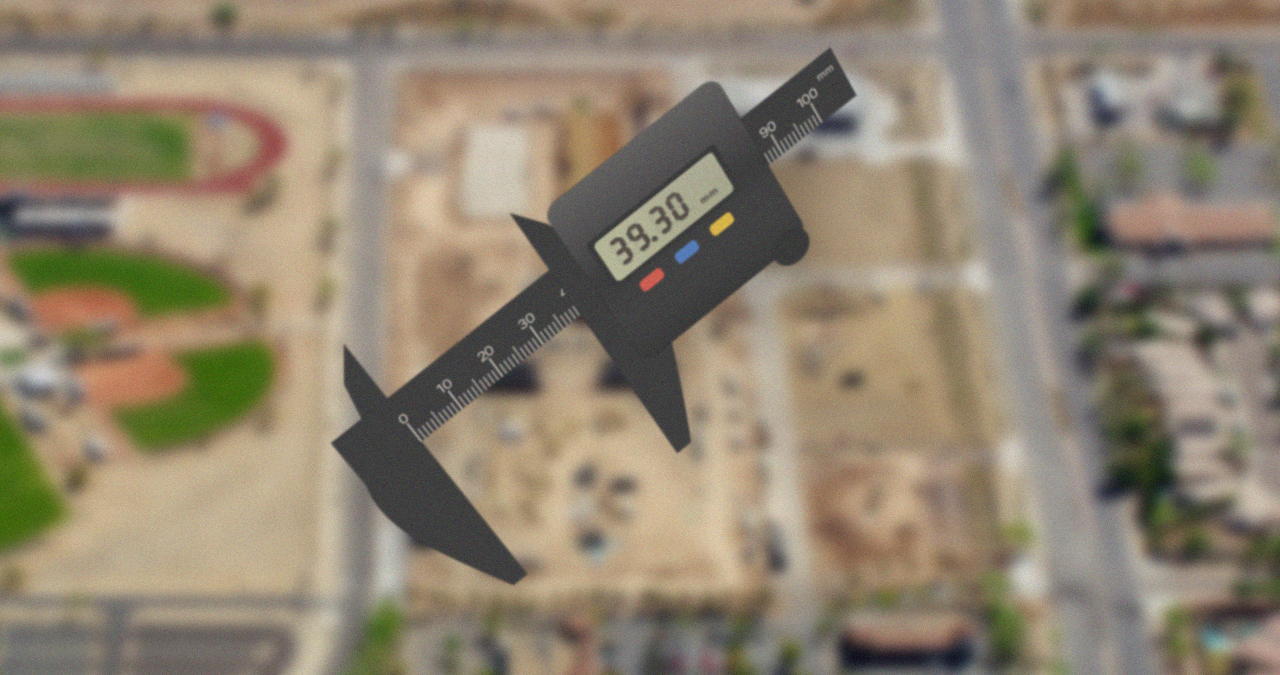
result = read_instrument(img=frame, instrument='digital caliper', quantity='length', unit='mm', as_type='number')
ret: 39.30 mm
